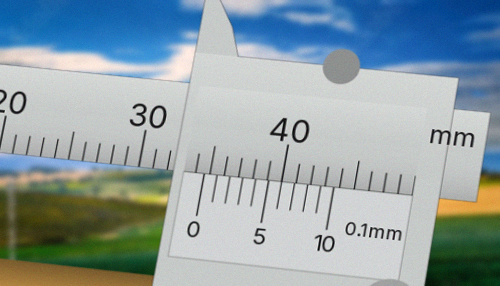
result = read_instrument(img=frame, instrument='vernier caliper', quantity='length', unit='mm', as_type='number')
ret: 34.6 mm
